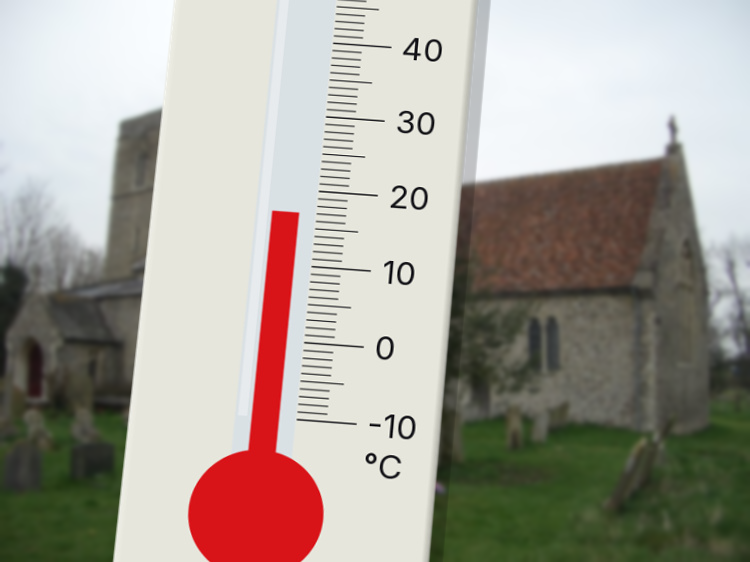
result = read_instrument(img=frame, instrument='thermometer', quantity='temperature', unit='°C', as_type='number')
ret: 17 °C
